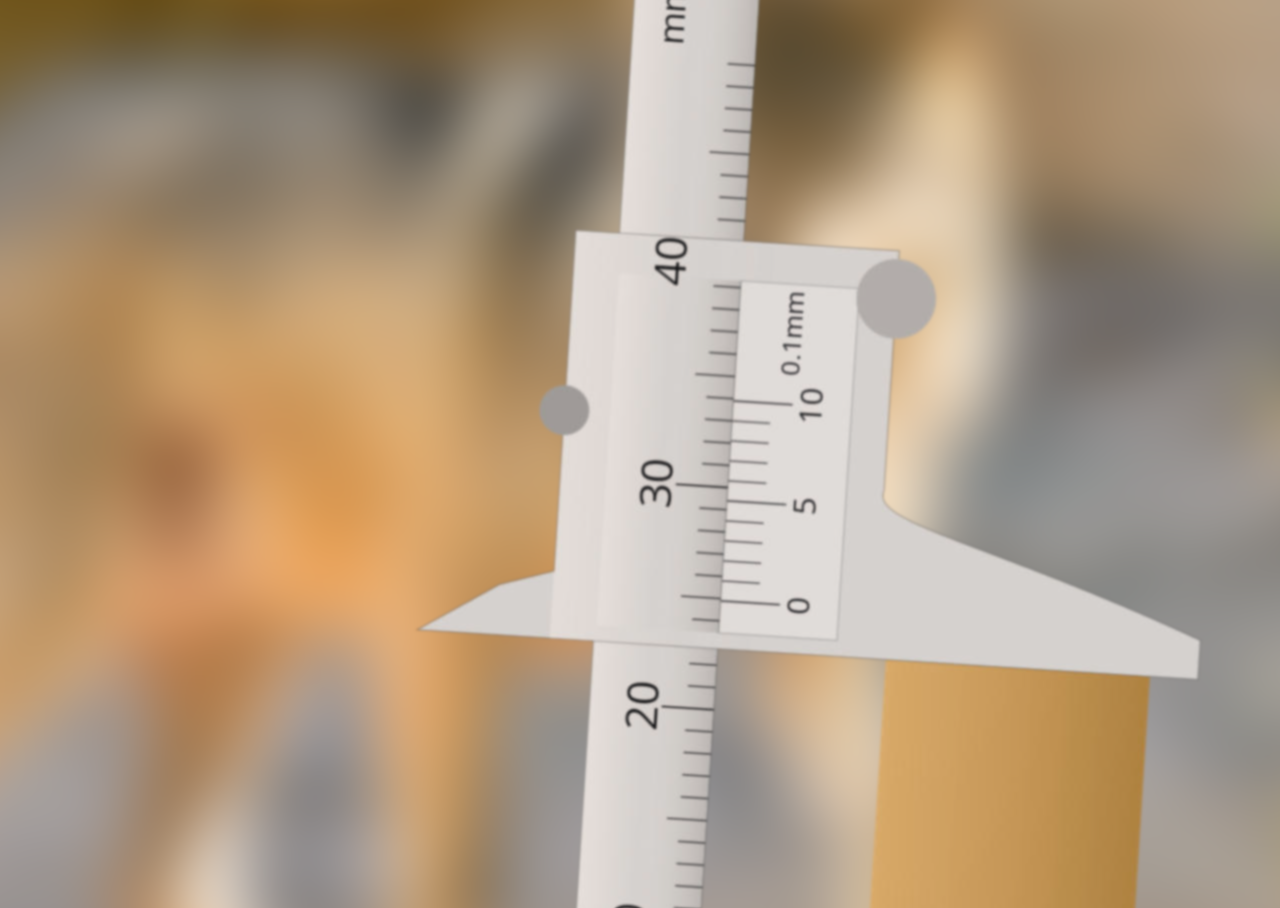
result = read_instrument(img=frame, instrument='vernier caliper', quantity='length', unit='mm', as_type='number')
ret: 24.9 mm
